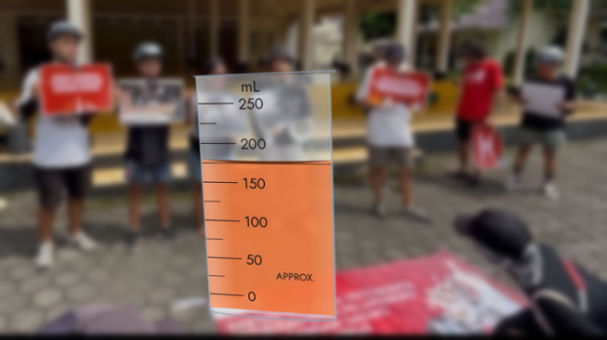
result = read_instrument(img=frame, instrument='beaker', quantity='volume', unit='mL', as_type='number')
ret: 175 mL
